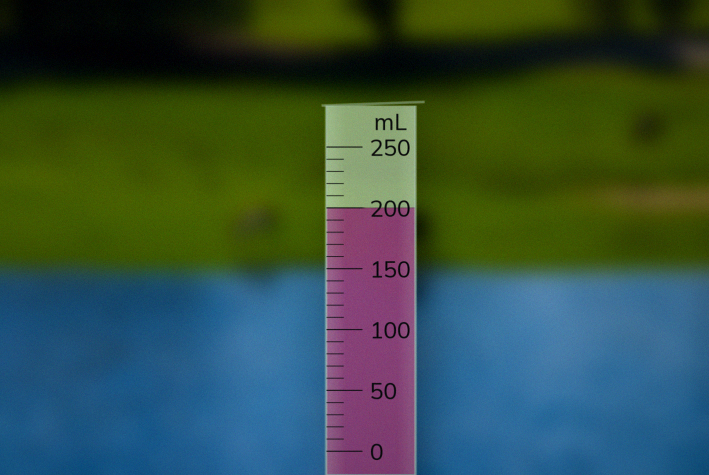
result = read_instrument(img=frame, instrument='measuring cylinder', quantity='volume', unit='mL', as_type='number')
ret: 200 mL
